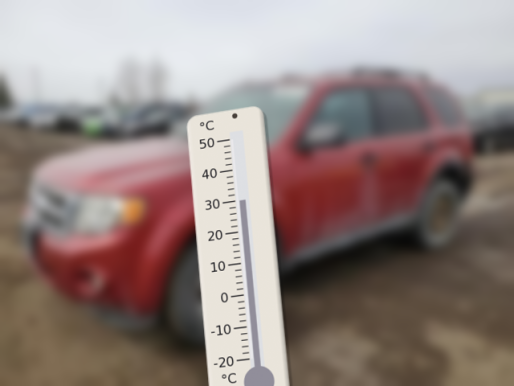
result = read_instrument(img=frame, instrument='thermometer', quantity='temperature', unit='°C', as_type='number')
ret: 30 °C
